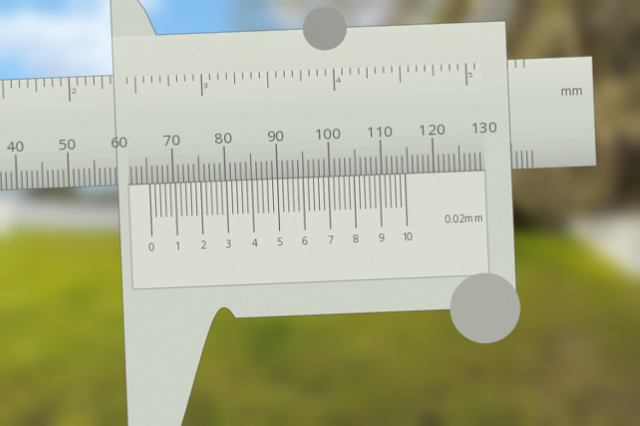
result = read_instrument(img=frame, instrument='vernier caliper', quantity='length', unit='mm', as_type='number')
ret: 65.5 mm
